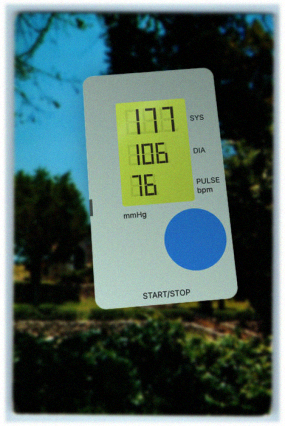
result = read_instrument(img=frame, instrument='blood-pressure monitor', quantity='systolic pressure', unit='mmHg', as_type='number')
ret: 177 mmHg
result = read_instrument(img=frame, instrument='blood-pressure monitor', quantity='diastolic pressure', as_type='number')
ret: 106 mmHg
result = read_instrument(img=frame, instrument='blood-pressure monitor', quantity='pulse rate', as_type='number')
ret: 76 bpm
